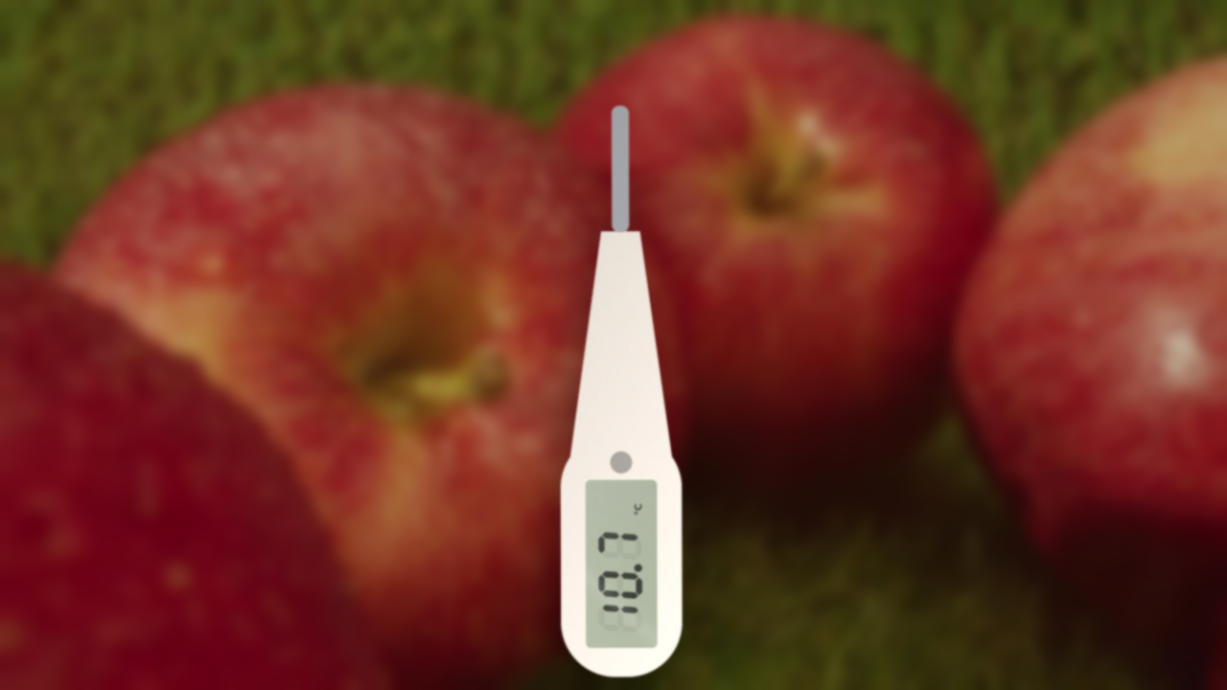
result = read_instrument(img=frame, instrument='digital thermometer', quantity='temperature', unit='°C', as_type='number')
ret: 10.7 °C
